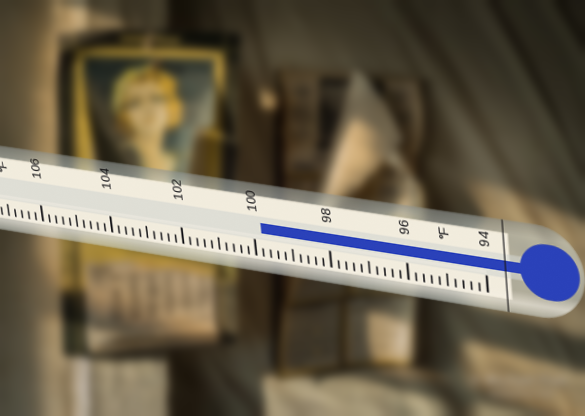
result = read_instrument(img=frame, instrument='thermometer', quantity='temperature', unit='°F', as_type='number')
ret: 99.8 °F
